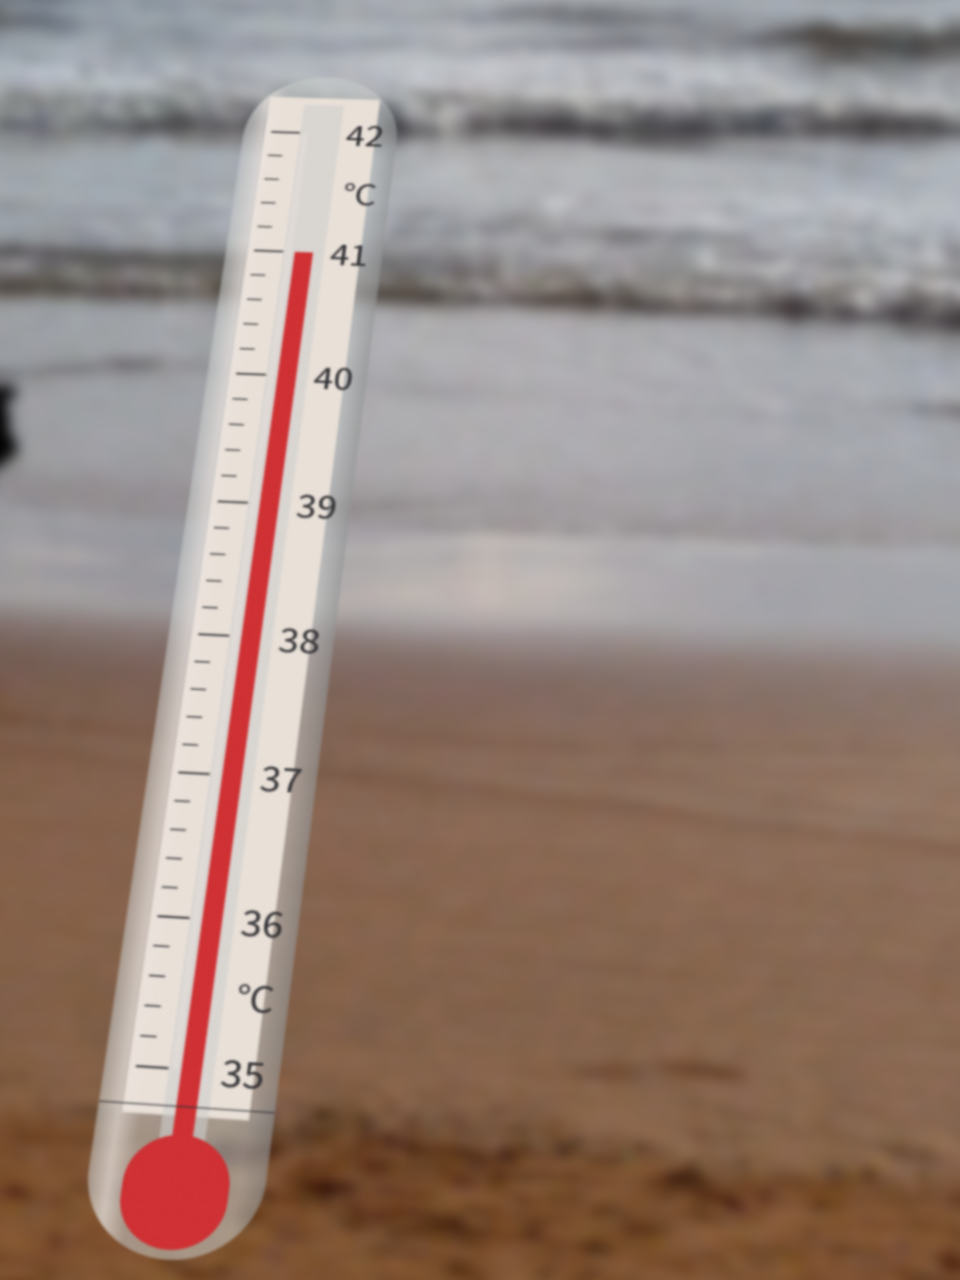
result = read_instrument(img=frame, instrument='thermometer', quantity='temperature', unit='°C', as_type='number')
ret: 41 °C
